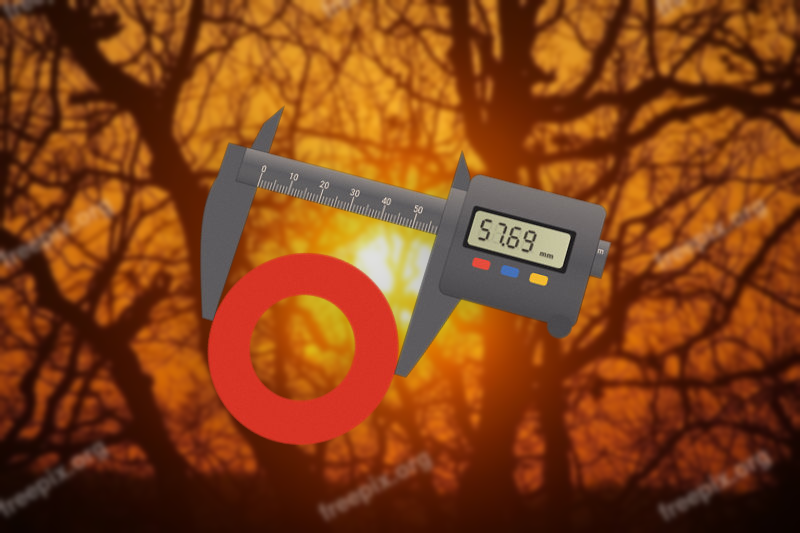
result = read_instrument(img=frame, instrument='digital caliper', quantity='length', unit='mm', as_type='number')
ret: 57.69 mm
